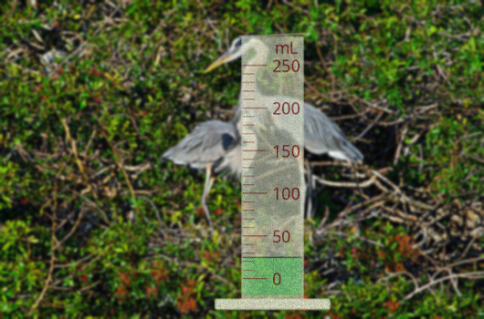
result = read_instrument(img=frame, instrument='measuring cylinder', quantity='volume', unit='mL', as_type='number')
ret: 25 mL
